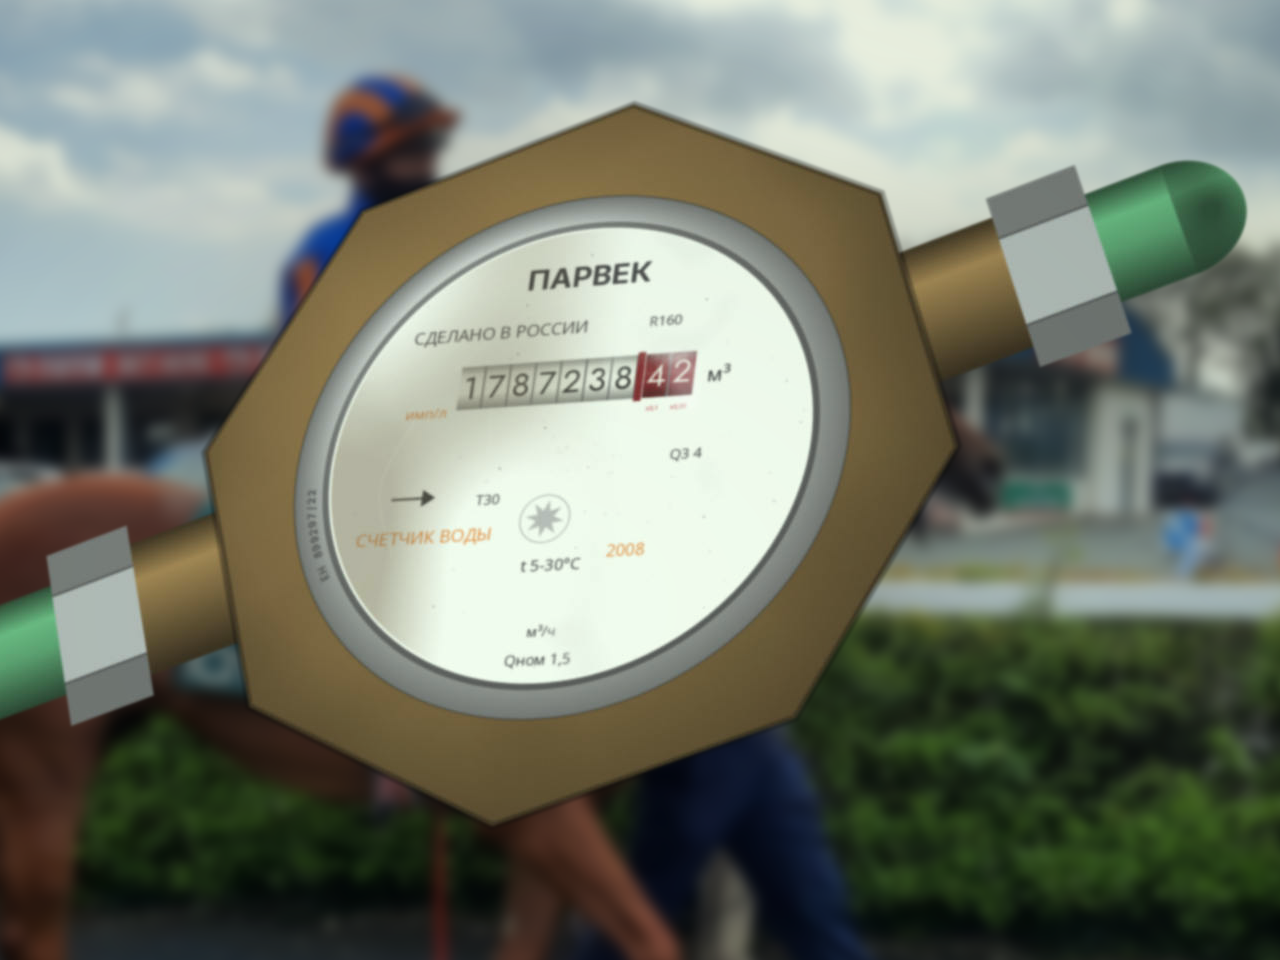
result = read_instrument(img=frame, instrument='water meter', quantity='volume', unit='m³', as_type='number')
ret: 1787238.42 m³
